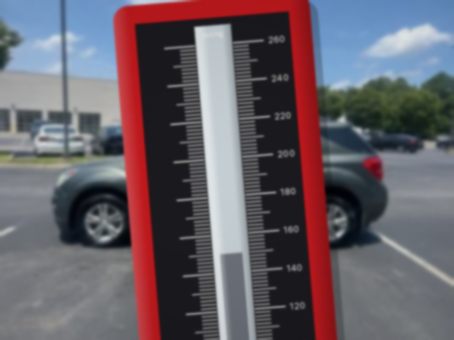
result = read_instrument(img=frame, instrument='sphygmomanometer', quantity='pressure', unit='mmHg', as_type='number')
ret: 150 mmHg
